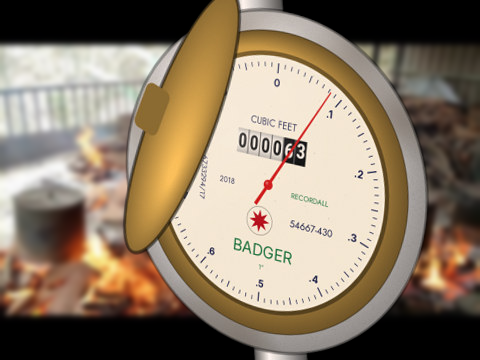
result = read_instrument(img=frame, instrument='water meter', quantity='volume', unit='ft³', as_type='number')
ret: 63.08 ft³
